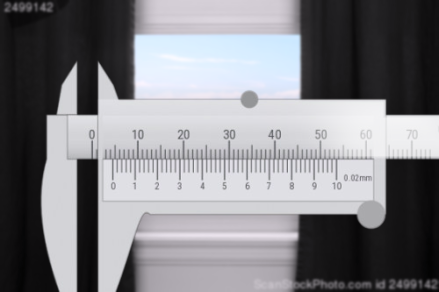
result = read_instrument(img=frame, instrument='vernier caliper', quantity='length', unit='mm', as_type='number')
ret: 4.5 mm
